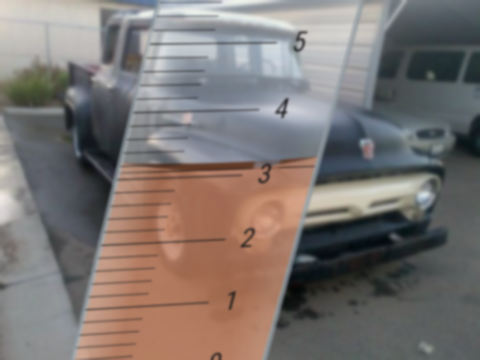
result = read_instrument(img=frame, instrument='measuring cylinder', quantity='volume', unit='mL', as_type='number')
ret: 3.1 mL
